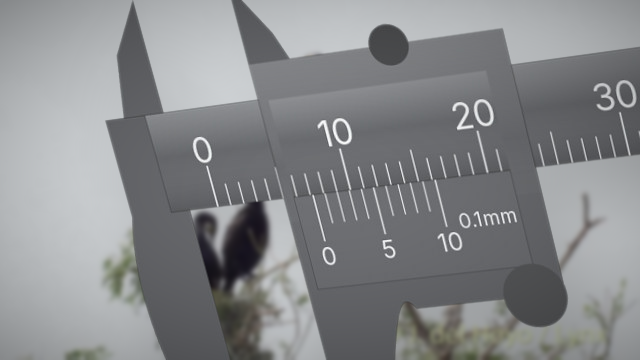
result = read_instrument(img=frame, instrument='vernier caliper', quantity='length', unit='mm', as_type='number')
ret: 7.2 mm
